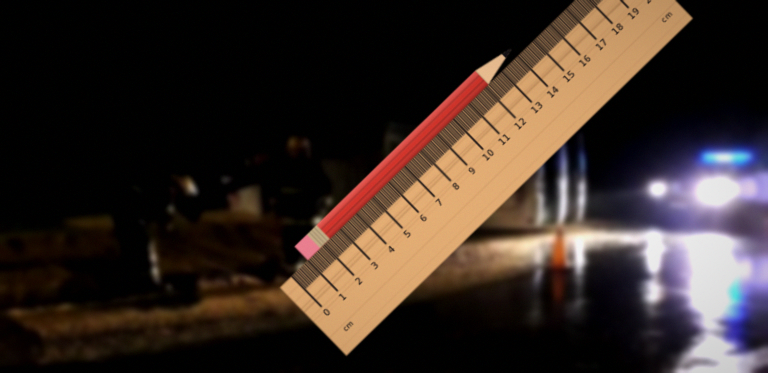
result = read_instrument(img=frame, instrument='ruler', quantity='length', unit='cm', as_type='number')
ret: 13 cm
